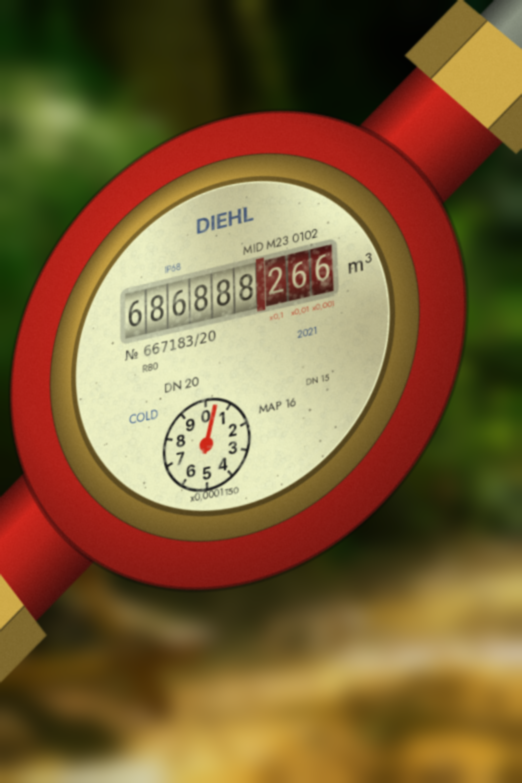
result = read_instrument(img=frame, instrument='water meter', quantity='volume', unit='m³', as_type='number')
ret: 686888.2660 m³
